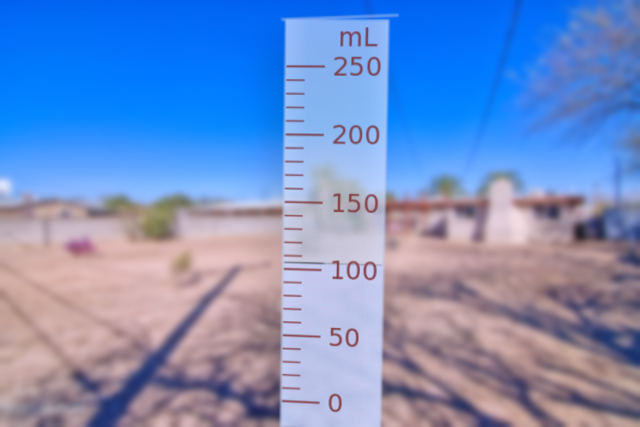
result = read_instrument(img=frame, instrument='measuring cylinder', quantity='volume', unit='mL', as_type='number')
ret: 105 mL
